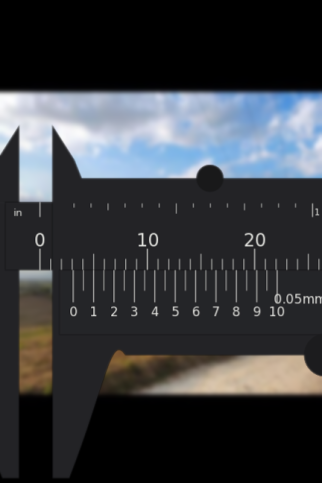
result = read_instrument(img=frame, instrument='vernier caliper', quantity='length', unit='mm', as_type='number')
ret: 3.1 mm
